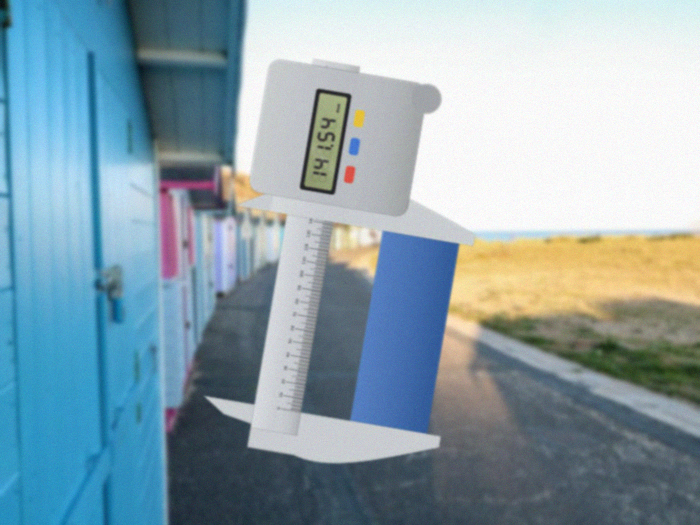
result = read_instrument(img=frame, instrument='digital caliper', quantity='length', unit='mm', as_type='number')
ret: 141.54 mm
